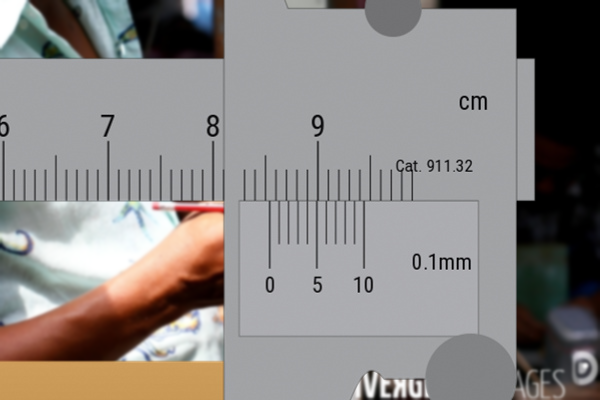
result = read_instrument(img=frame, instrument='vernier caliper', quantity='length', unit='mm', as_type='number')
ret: 85.4 mm
